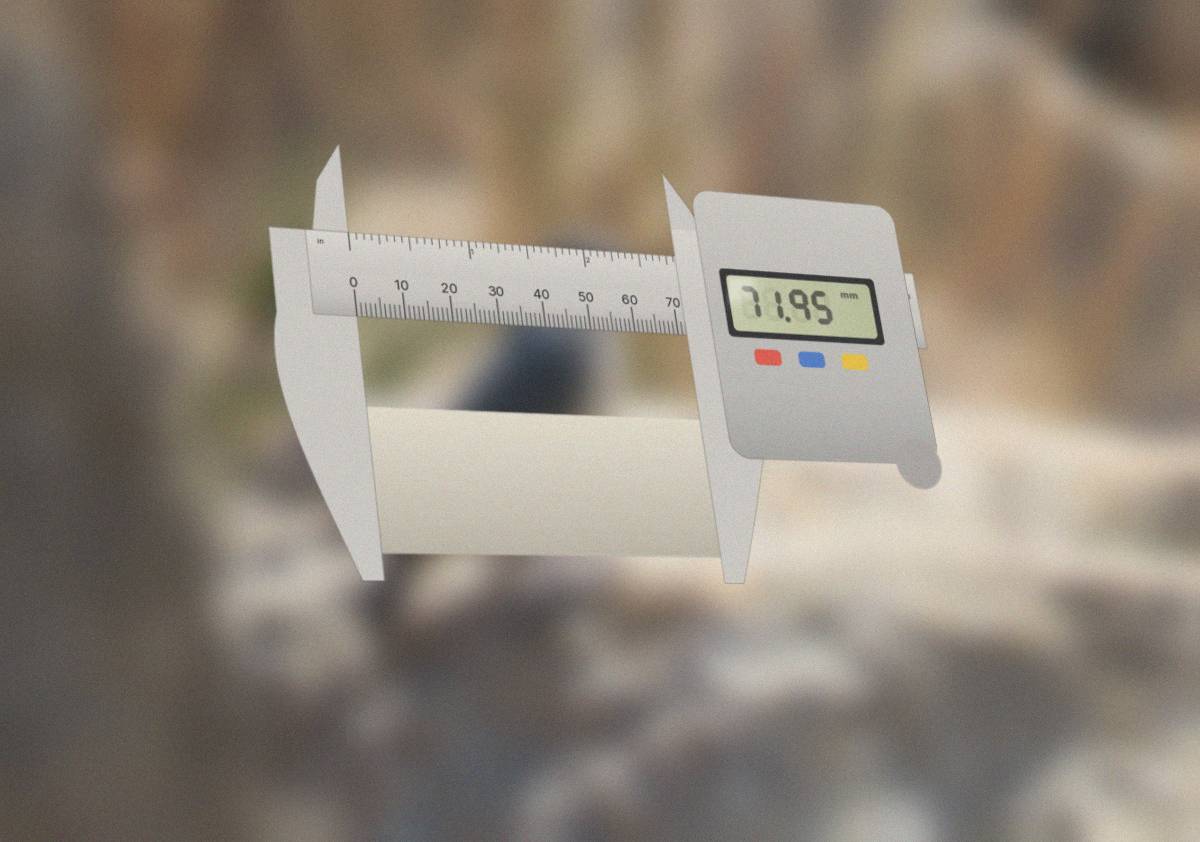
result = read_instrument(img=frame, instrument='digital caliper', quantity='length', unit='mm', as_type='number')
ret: 71.95 mm
